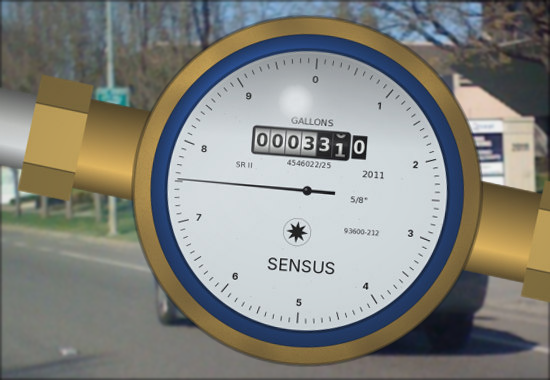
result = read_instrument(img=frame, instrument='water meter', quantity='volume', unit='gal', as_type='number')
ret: 3307.5 gal
